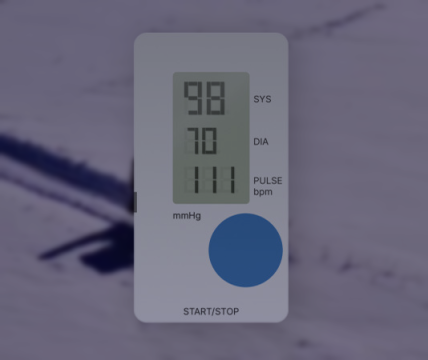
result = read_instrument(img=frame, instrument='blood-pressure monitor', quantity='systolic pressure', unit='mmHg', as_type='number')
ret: 98 mmHg
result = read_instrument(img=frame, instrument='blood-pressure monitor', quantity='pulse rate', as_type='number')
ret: 111 bpm
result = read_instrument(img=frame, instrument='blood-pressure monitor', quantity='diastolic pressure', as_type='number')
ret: 70 mmHg
